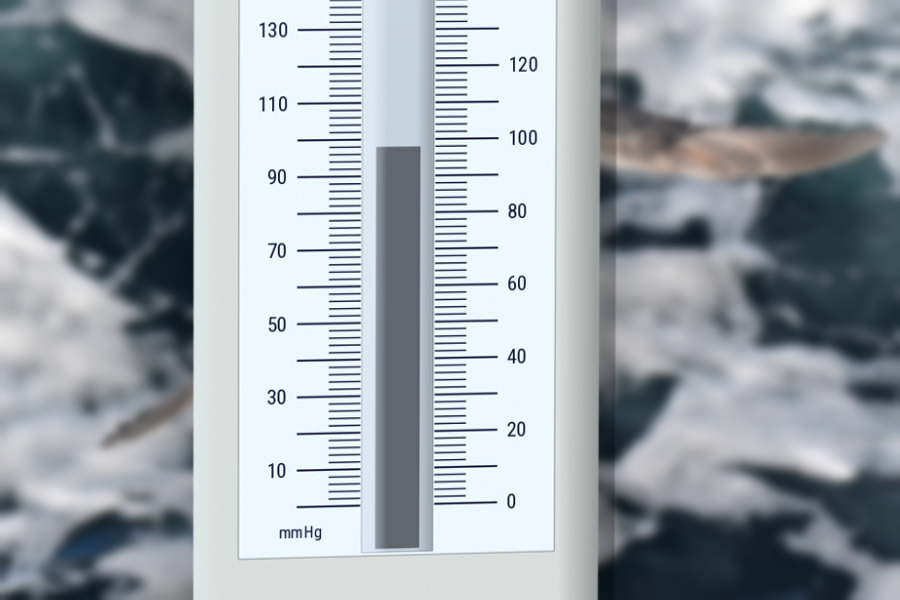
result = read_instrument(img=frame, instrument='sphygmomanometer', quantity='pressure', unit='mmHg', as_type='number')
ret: 98 mmHg
